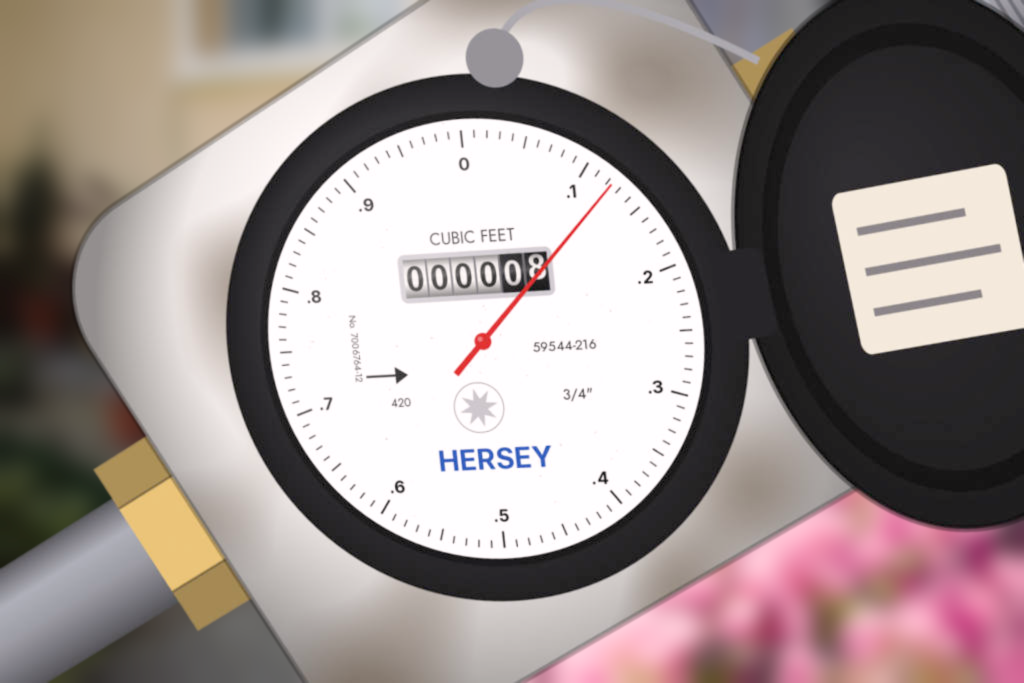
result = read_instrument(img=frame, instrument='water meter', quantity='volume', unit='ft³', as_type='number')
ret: 8.12 ft³
